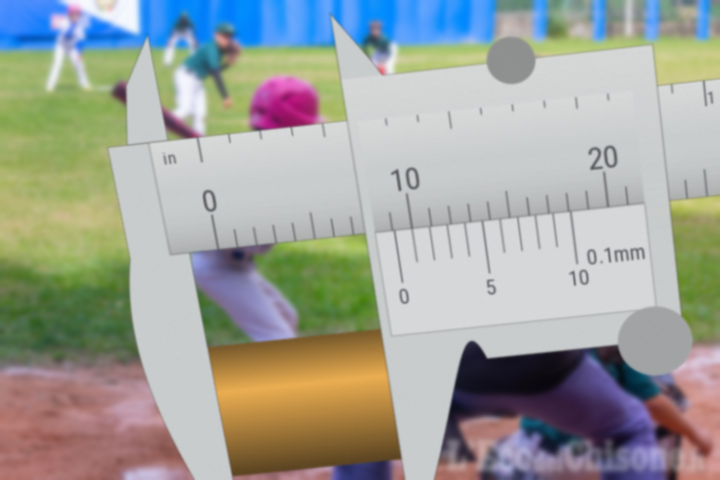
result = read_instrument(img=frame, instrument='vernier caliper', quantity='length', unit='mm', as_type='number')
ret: 9.1 mm
